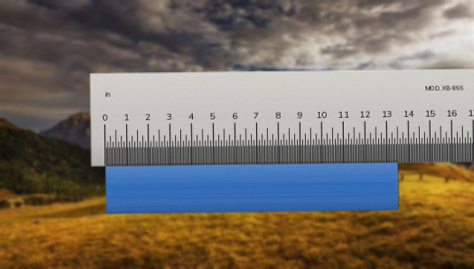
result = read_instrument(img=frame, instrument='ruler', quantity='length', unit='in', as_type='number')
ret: 13.5 in
